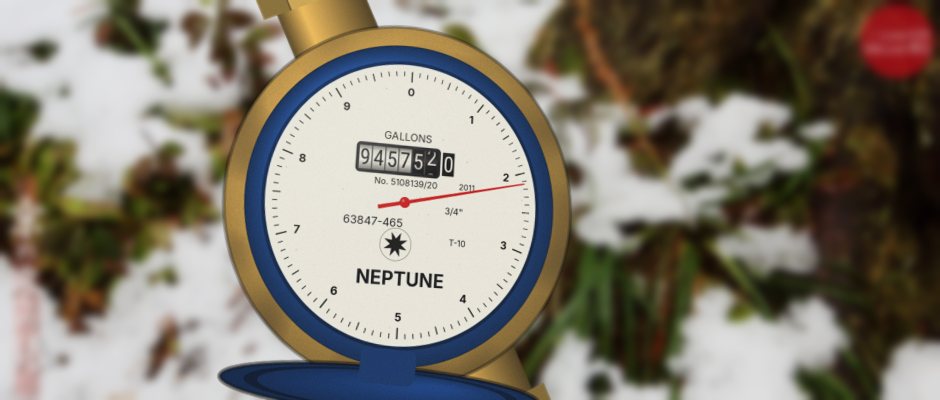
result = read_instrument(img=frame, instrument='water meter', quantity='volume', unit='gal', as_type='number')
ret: 9457522.1 gal
